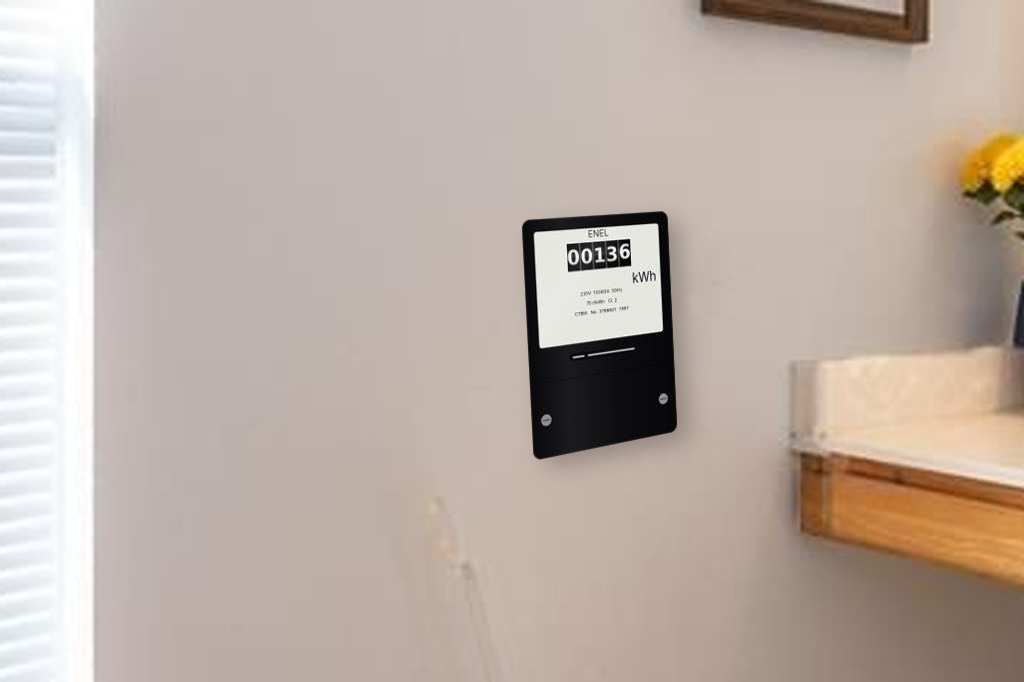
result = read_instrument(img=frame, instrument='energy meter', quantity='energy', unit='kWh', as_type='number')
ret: 136 kWh
